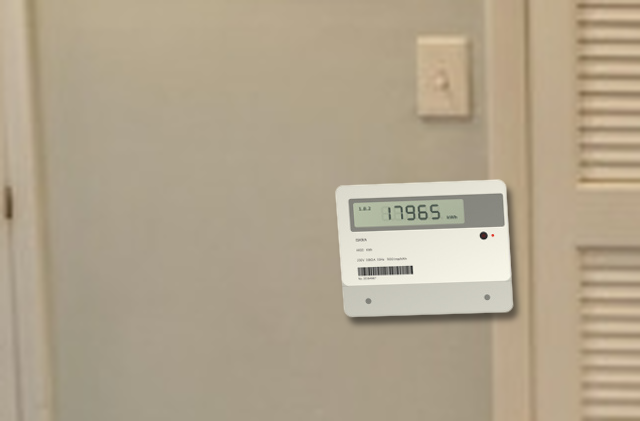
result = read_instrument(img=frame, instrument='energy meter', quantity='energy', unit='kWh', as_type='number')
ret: 17965 kWh
